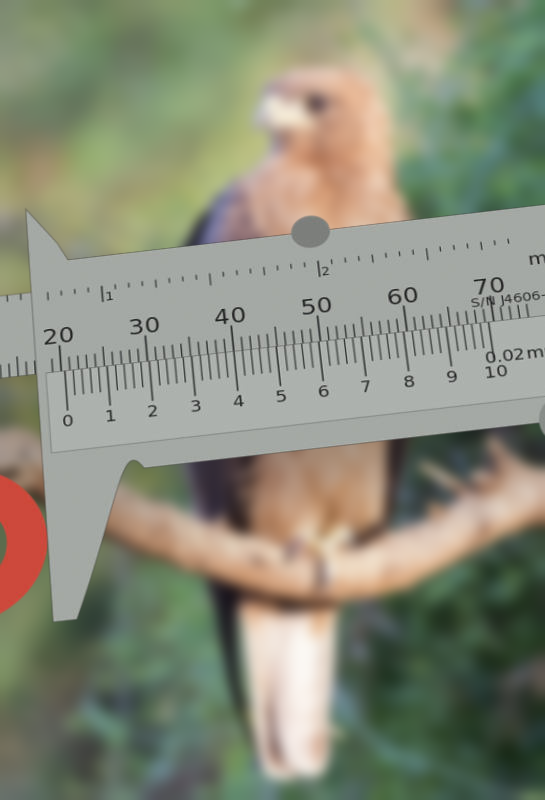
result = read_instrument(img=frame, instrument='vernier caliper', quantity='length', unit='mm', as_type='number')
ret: 20.4 mm
